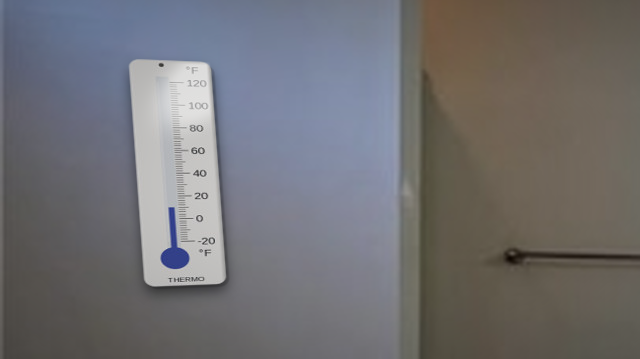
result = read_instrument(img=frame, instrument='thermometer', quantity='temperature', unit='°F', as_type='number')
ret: 10 °F
